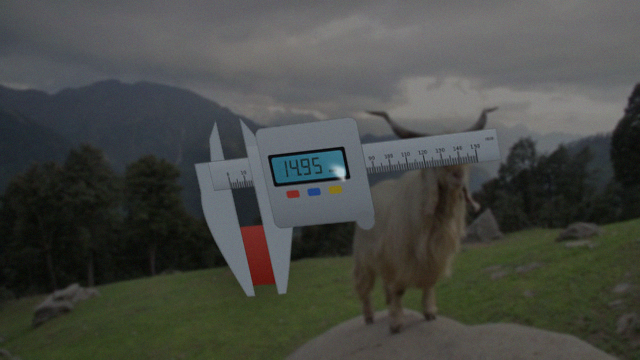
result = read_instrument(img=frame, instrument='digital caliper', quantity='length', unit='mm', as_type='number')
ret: 14.95 mm
